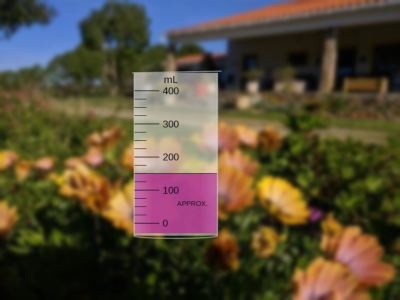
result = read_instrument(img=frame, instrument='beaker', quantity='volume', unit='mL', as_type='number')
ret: 150 mL
